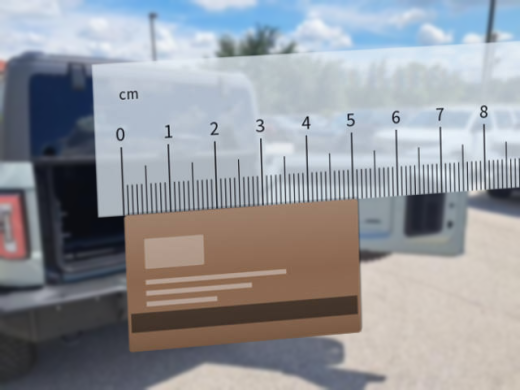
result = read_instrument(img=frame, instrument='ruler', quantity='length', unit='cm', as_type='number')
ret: 5.1 cm
